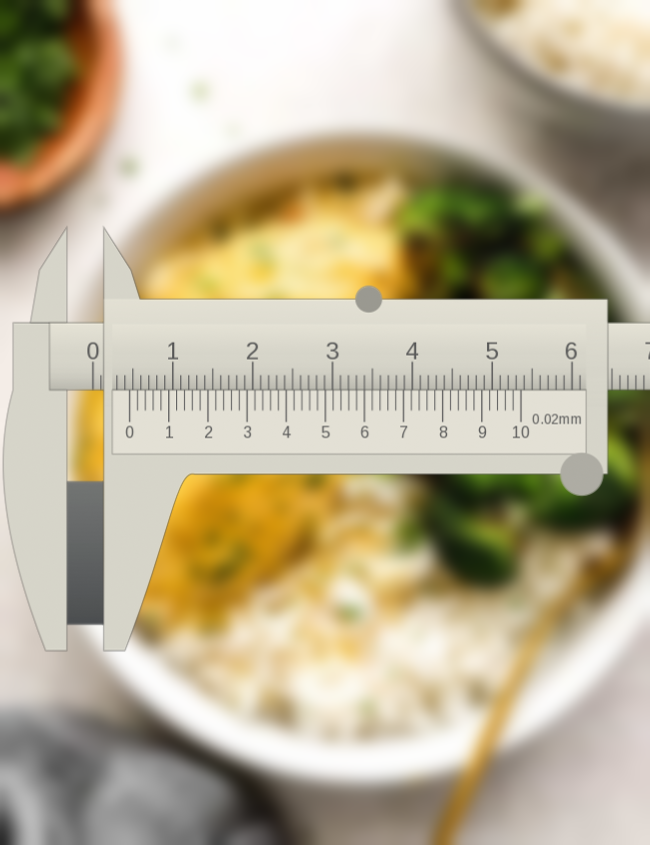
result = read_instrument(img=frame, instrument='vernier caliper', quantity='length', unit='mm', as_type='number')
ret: 4.6 mm
